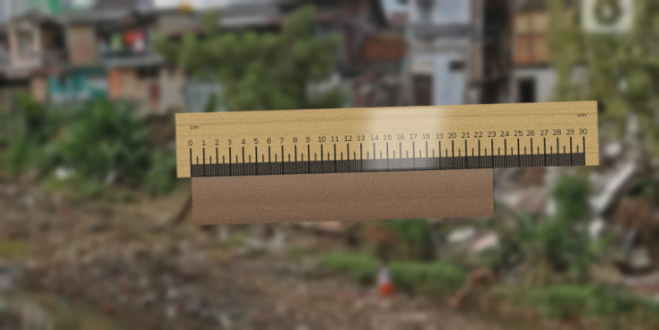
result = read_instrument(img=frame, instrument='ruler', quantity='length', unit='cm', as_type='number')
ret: 23 cm
